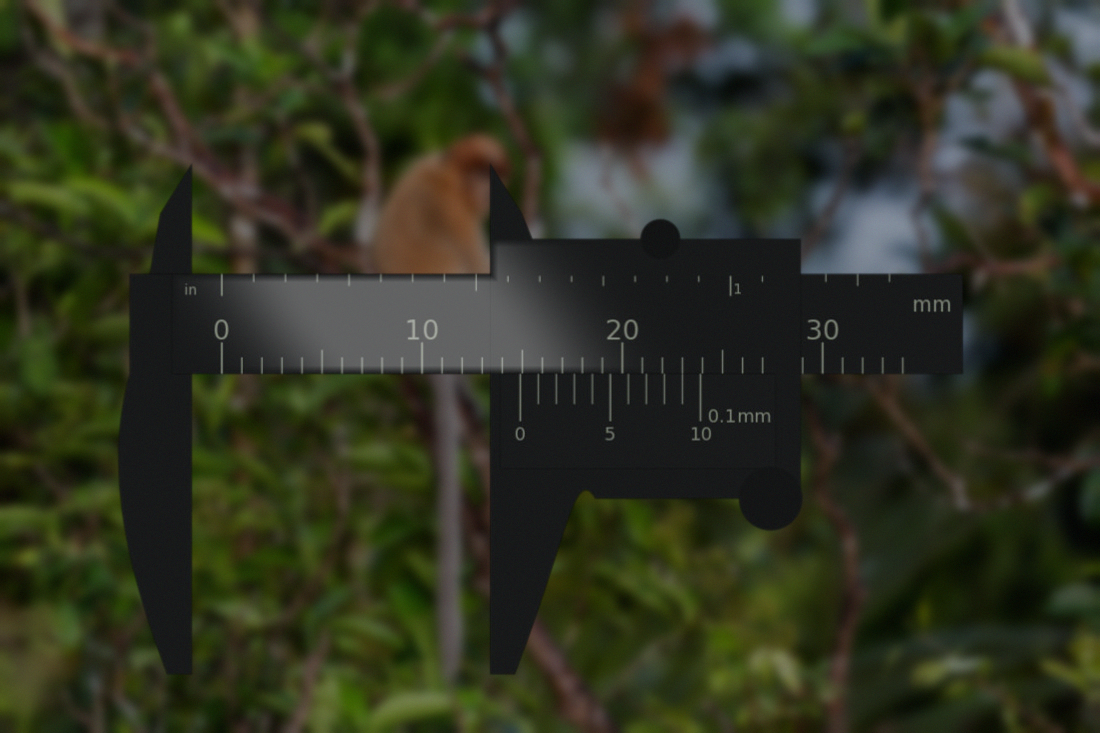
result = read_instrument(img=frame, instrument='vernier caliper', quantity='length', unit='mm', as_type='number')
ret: 14.9 mm
